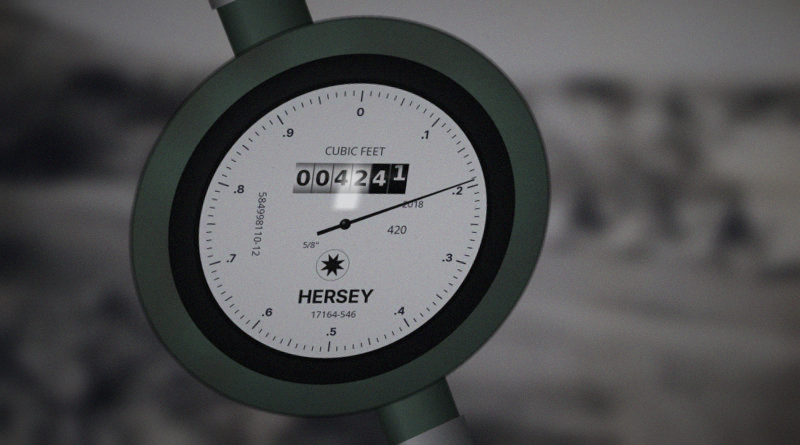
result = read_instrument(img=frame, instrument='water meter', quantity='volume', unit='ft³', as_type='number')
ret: 4241.19 ft³
